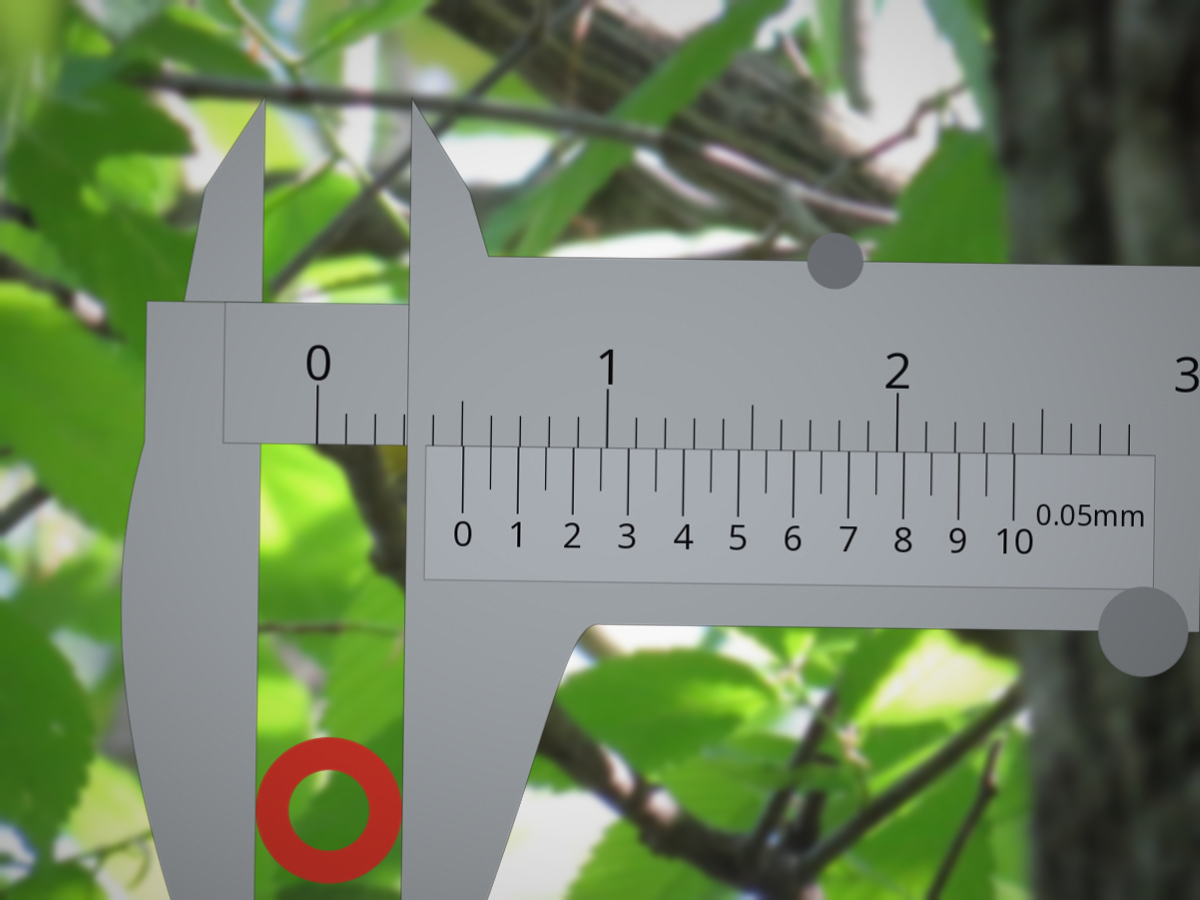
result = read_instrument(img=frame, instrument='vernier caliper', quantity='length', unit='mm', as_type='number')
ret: 5.05 mm
